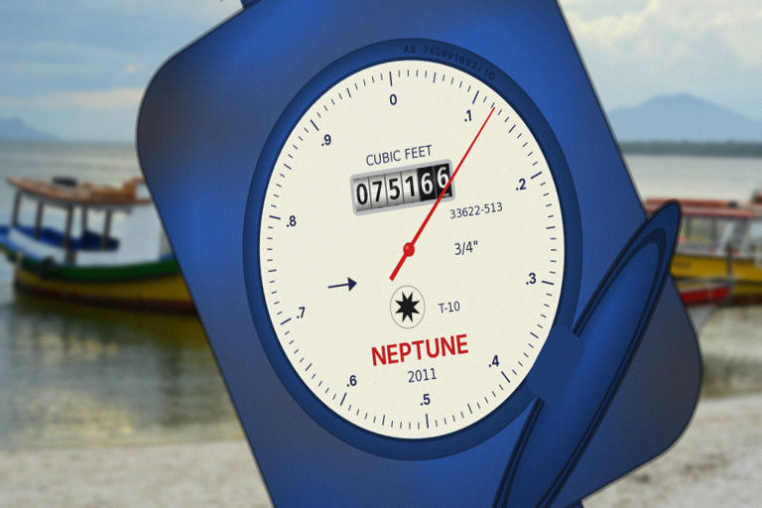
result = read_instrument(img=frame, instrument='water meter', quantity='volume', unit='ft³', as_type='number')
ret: 75166.12 ft³
